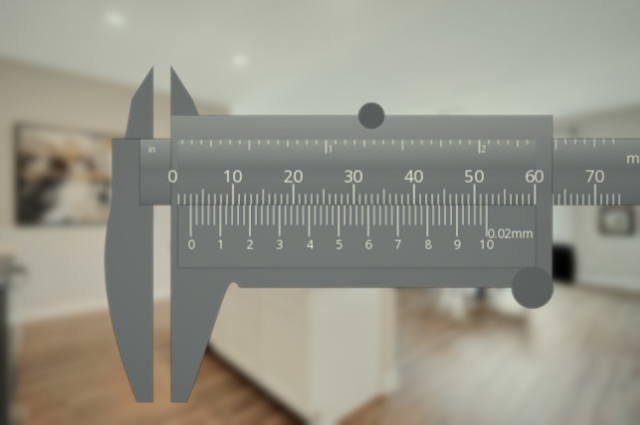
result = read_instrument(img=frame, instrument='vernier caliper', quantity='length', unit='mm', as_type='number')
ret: 3.0 mm
